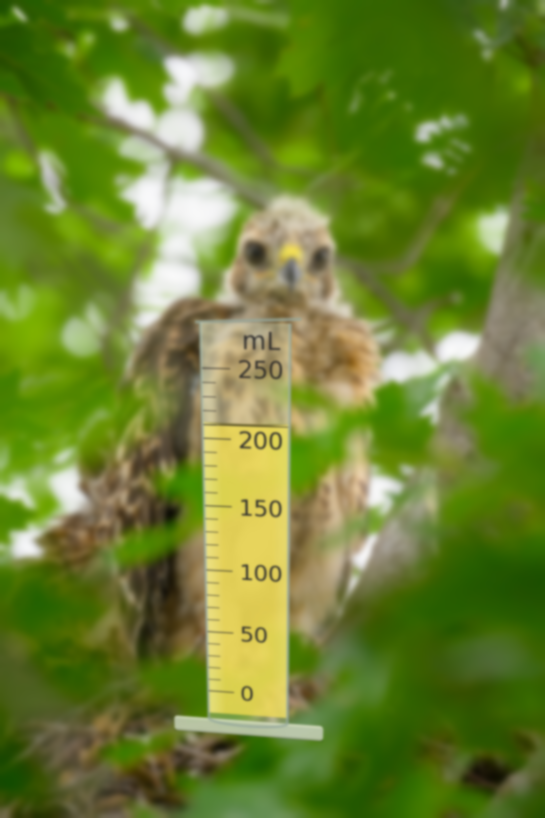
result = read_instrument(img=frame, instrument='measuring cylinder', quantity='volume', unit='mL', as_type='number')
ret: 210 mL
